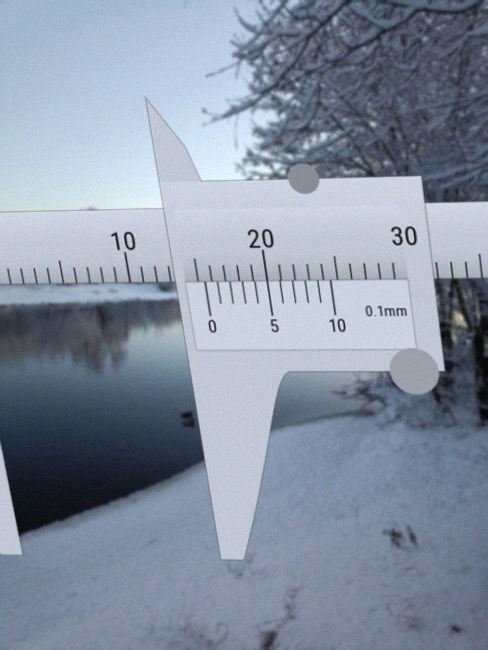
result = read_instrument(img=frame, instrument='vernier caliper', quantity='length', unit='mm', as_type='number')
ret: 15.5 mm
